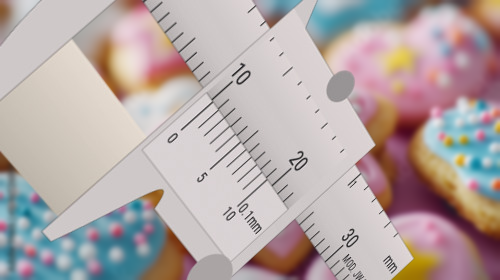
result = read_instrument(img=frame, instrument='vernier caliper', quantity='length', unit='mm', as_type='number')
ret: 10.2 mm
